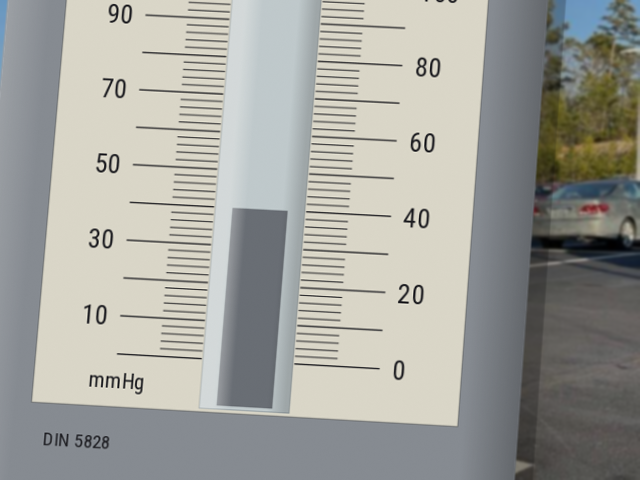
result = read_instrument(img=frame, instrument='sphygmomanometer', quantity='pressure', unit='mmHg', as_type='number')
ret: 40 mmHg
